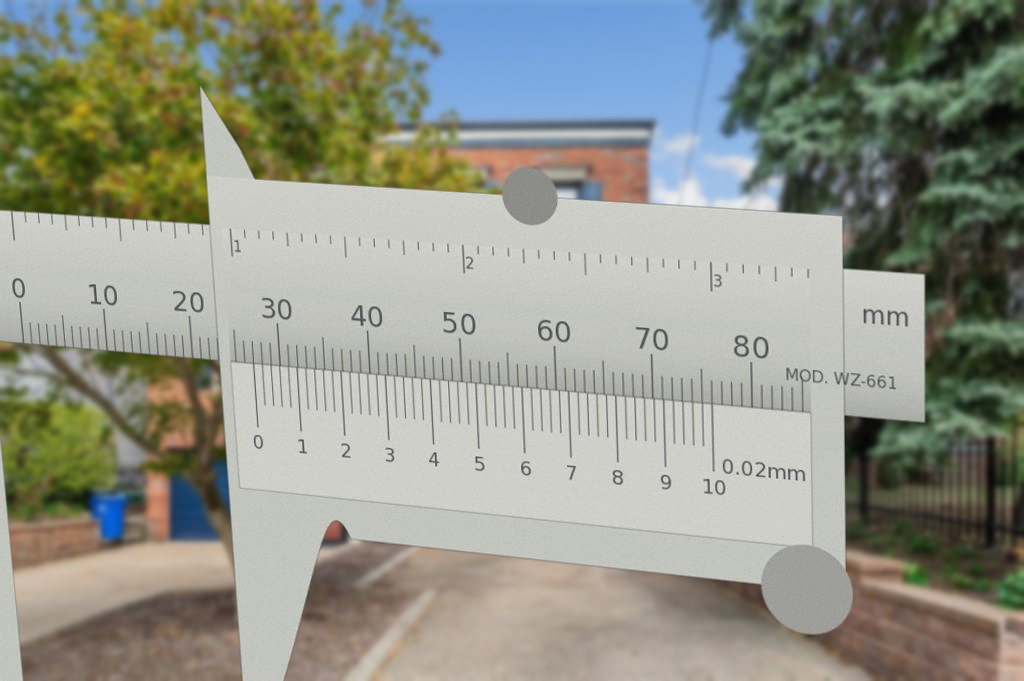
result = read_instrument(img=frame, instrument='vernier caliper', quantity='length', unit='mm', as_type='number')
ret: 27.0 mm
